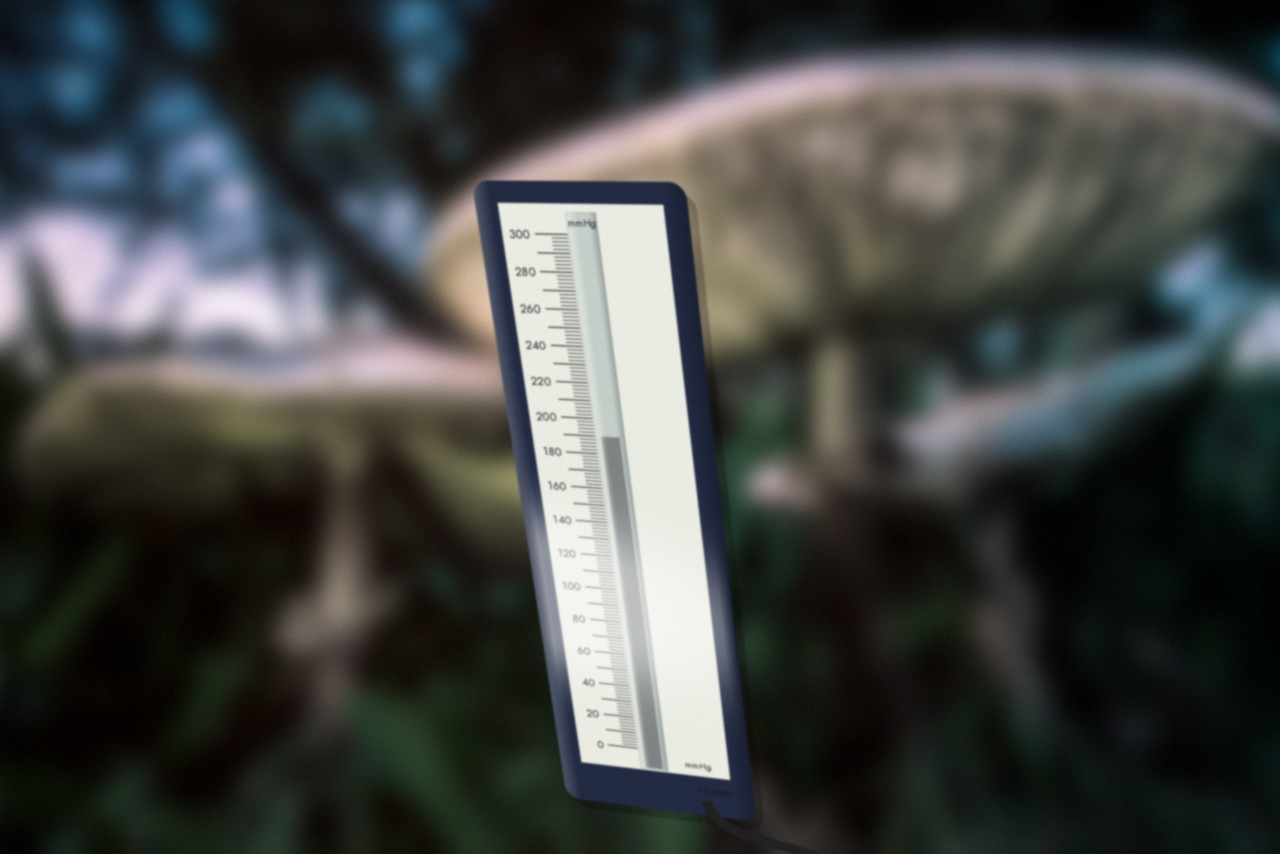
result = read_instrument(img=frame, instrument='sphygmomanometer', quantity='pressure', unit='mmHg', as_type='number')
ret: 190 mmHg
